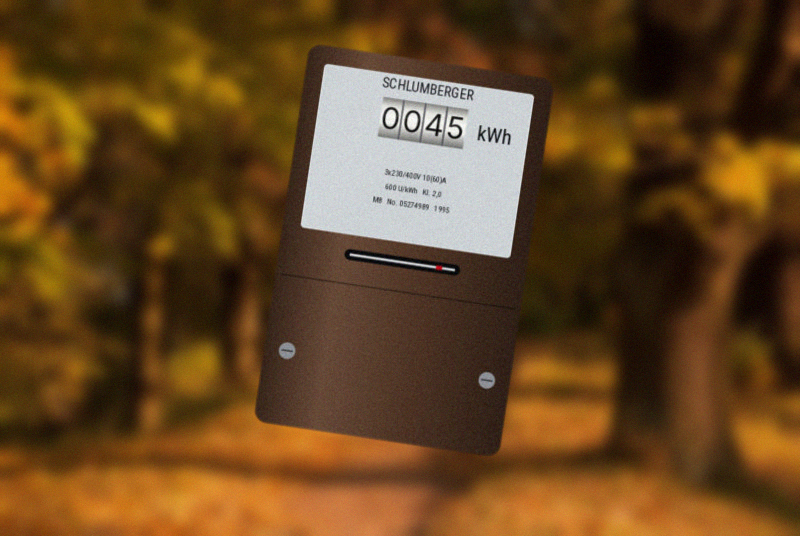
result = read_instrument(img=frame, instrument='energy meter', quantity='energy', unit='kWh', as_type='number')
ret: 45 kWh
